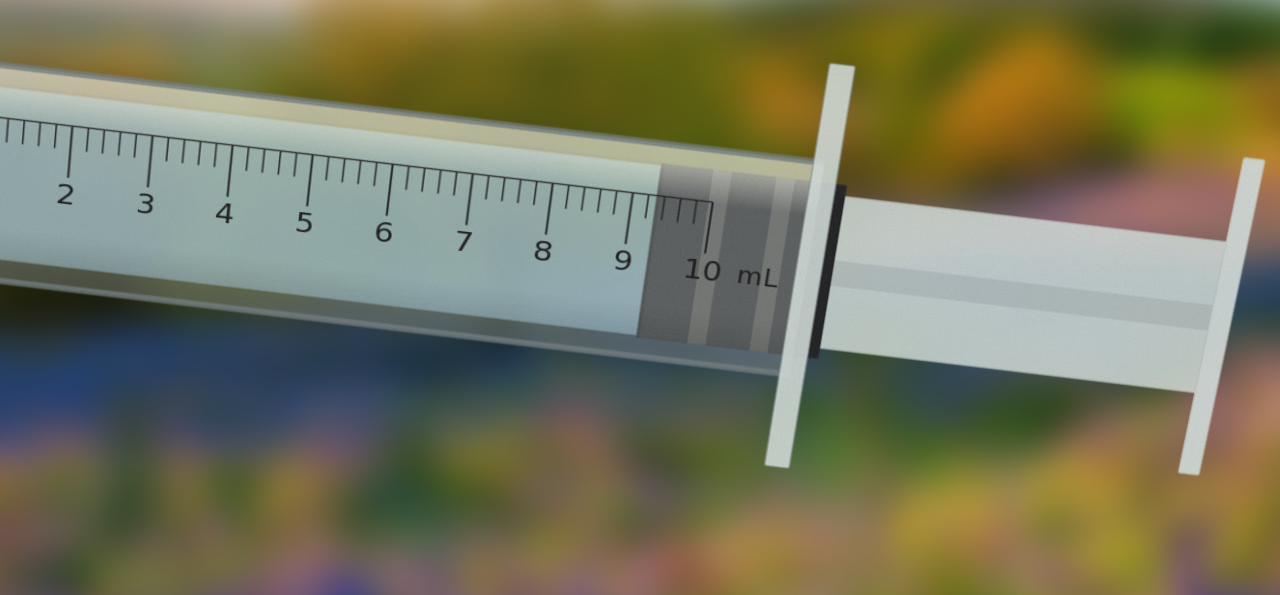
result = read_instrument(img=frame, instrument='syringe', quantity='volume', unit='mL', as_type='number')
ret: 9.3 mL
